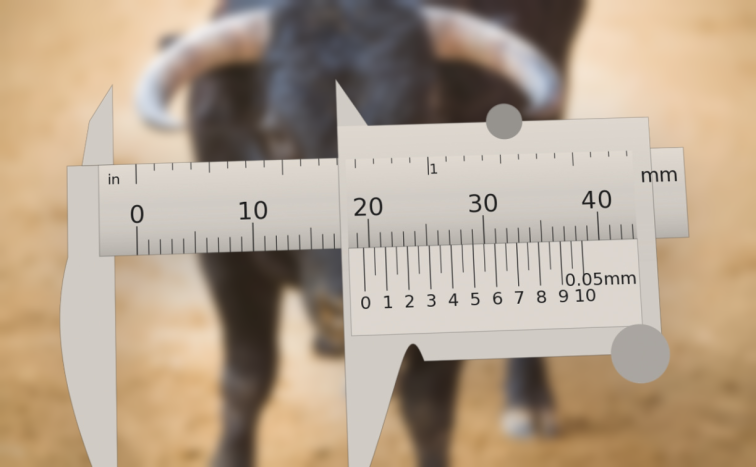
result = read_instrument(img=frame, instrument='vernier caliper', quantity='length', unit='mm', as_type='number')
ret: 19.5 mm
